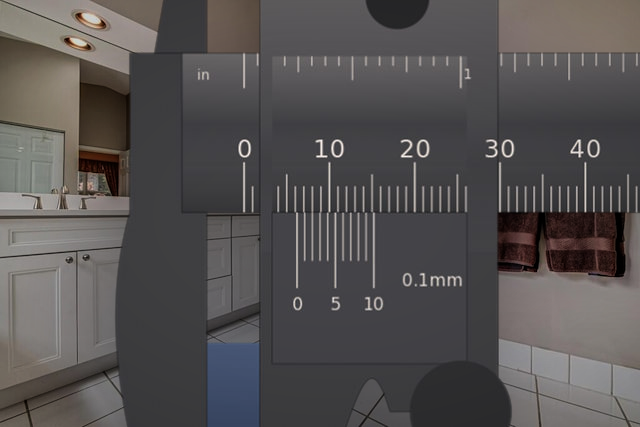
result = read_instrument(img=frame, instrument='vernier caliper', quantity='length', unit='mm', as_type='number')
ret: 6.2 mm
